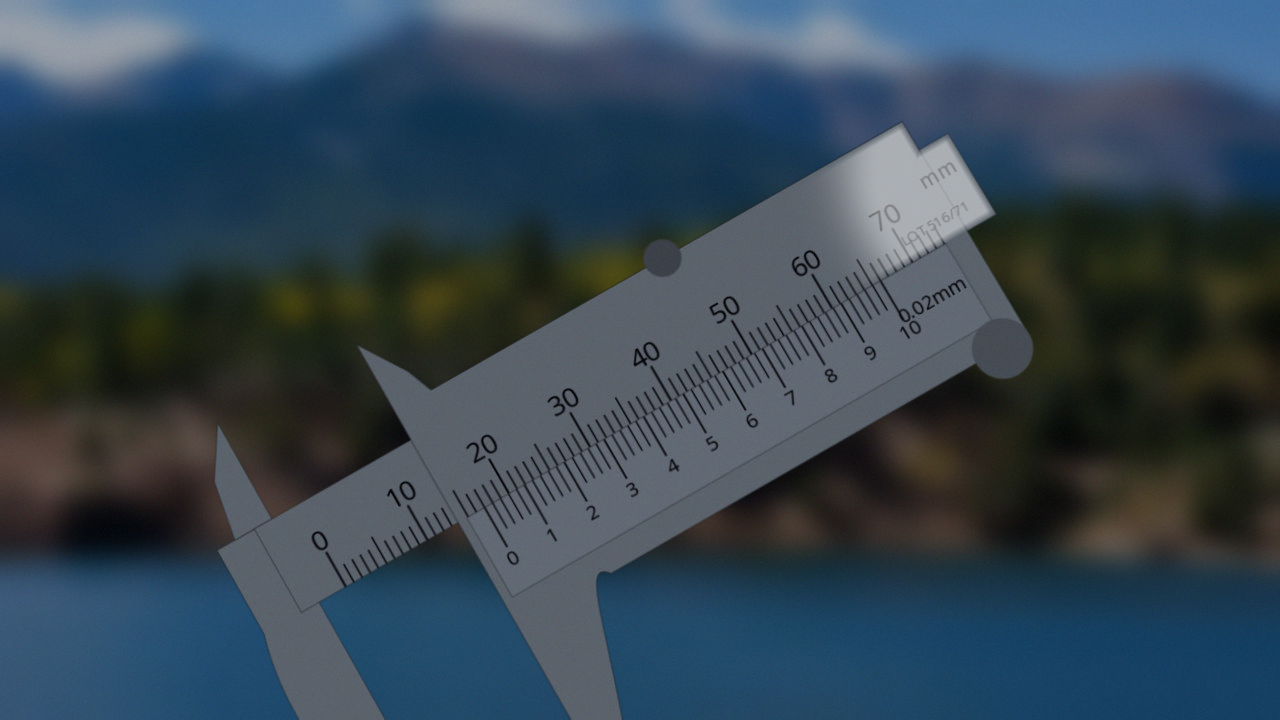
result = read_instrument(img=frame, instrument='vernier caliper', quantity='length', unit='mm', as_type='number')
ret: 17.0 mm
